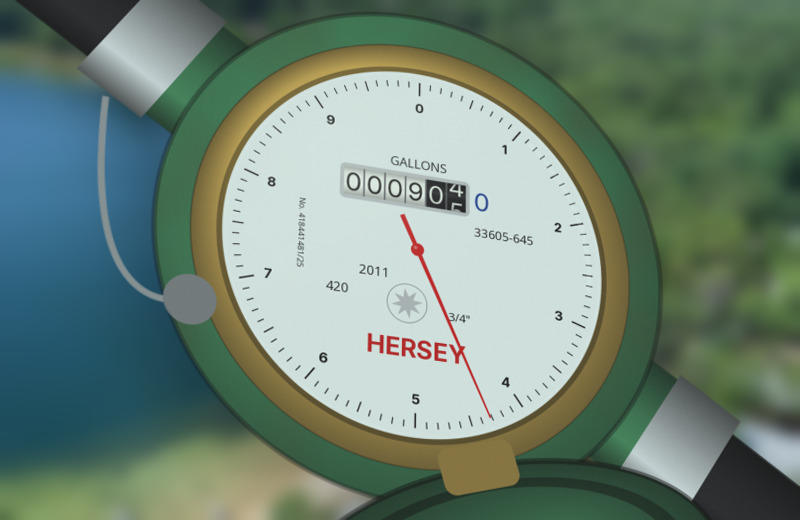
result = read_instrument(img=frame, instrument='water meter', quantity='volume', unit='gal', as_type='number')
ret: 9044.3 gal
